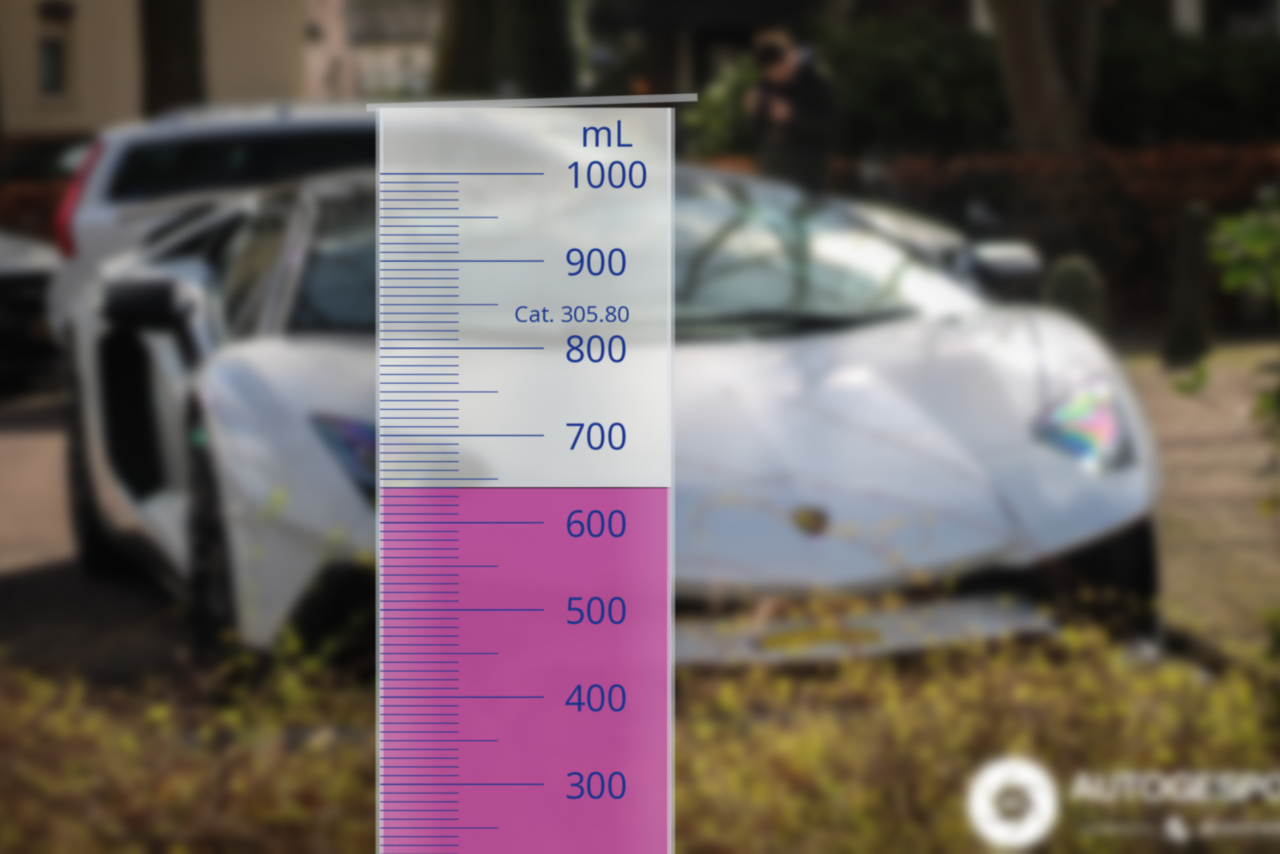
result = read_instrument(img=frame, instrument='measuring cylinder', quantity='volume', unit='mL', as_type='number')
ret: 640 mL
